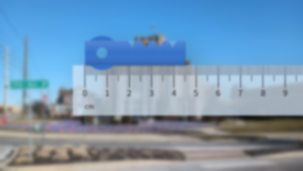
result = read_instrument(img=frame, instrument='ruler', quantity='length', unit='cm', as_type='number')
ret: 4.5 cm
